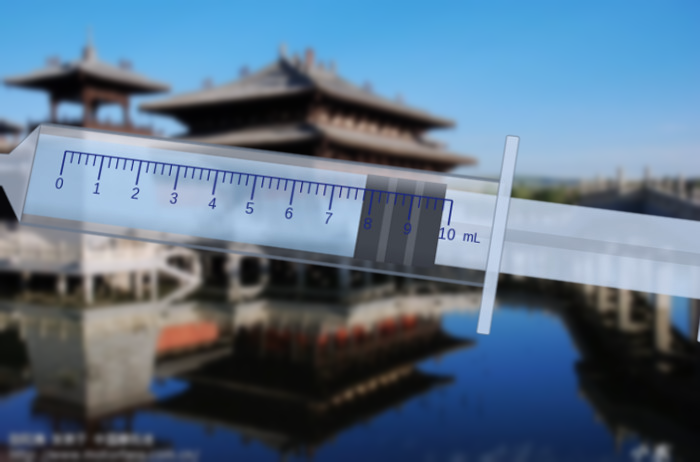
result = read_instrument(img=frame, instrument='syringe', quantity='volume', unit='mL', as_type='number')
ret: 7.8 mL
